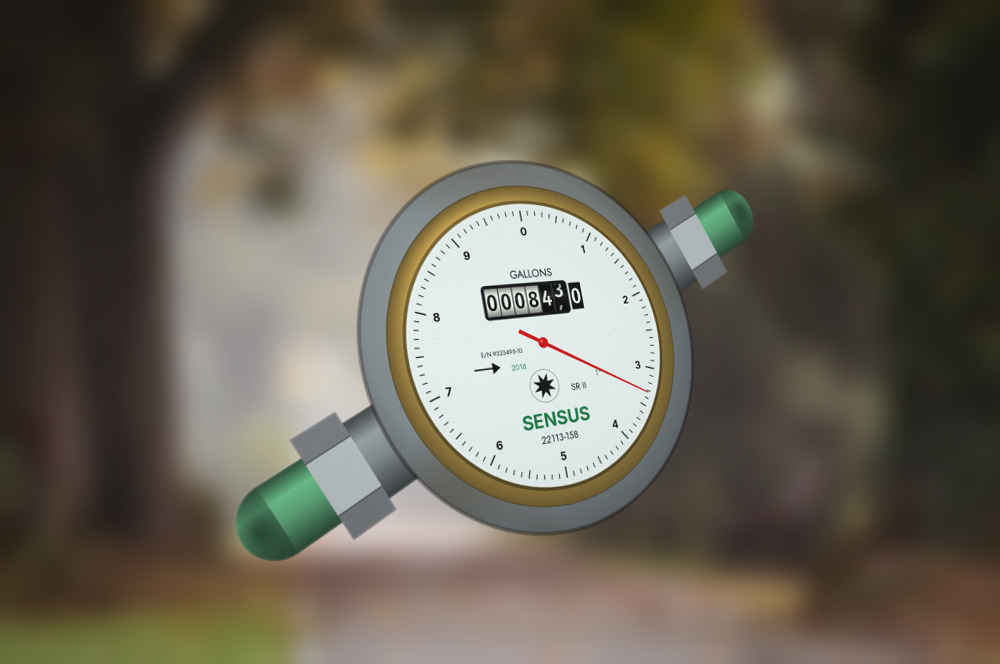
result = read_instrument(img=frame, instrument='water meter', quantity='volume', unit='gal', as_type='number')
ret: 8433.3 gal
